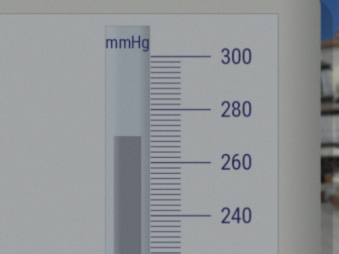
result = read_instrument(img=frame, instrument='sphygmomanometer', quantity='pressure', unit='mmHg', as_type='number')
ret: 270 mmHg
